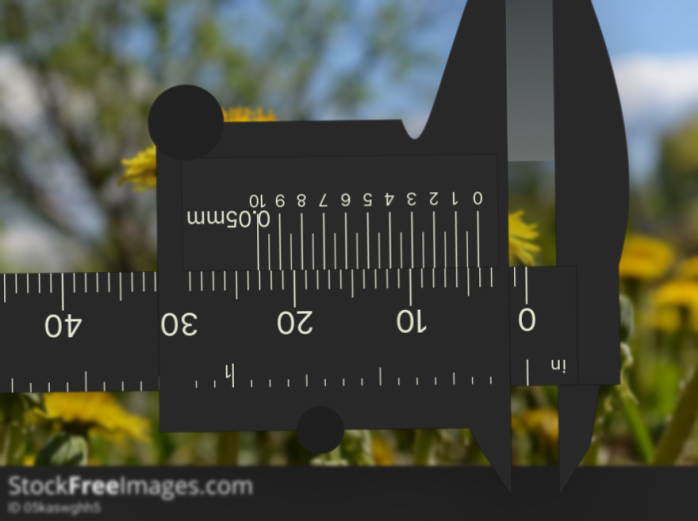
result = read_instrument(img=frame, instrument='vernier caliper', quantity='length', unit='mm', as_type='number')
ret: 4.1 mm
